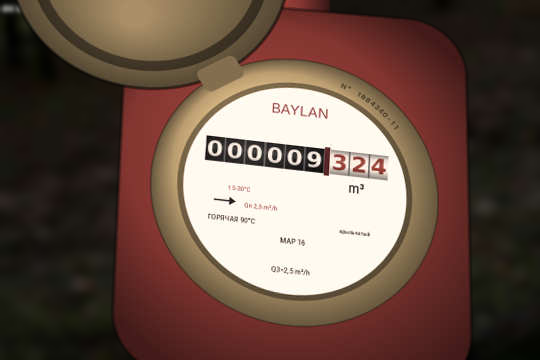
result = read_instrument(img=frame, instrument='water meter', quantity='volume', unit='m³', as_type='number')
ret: 9.324 m³
